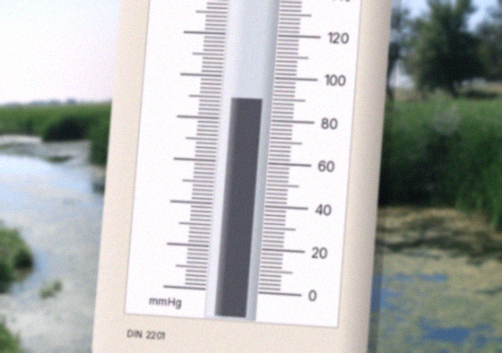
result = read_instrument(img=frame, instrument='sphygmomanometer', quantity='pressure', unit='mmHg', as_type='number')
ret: 90 mmHg
